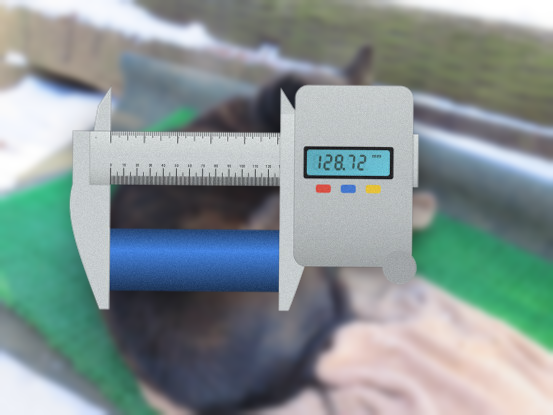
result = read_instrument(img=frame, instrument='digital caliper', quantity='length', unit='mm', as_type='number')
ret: 128.72 mm
